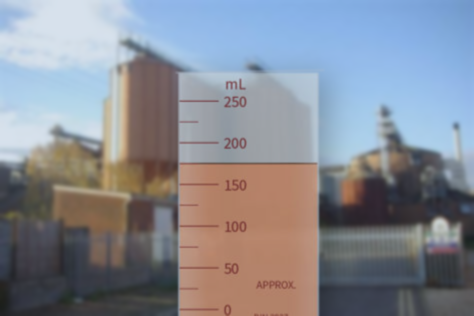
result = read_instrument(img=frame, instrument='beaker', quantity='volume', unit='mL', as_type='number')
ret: 175 mL
